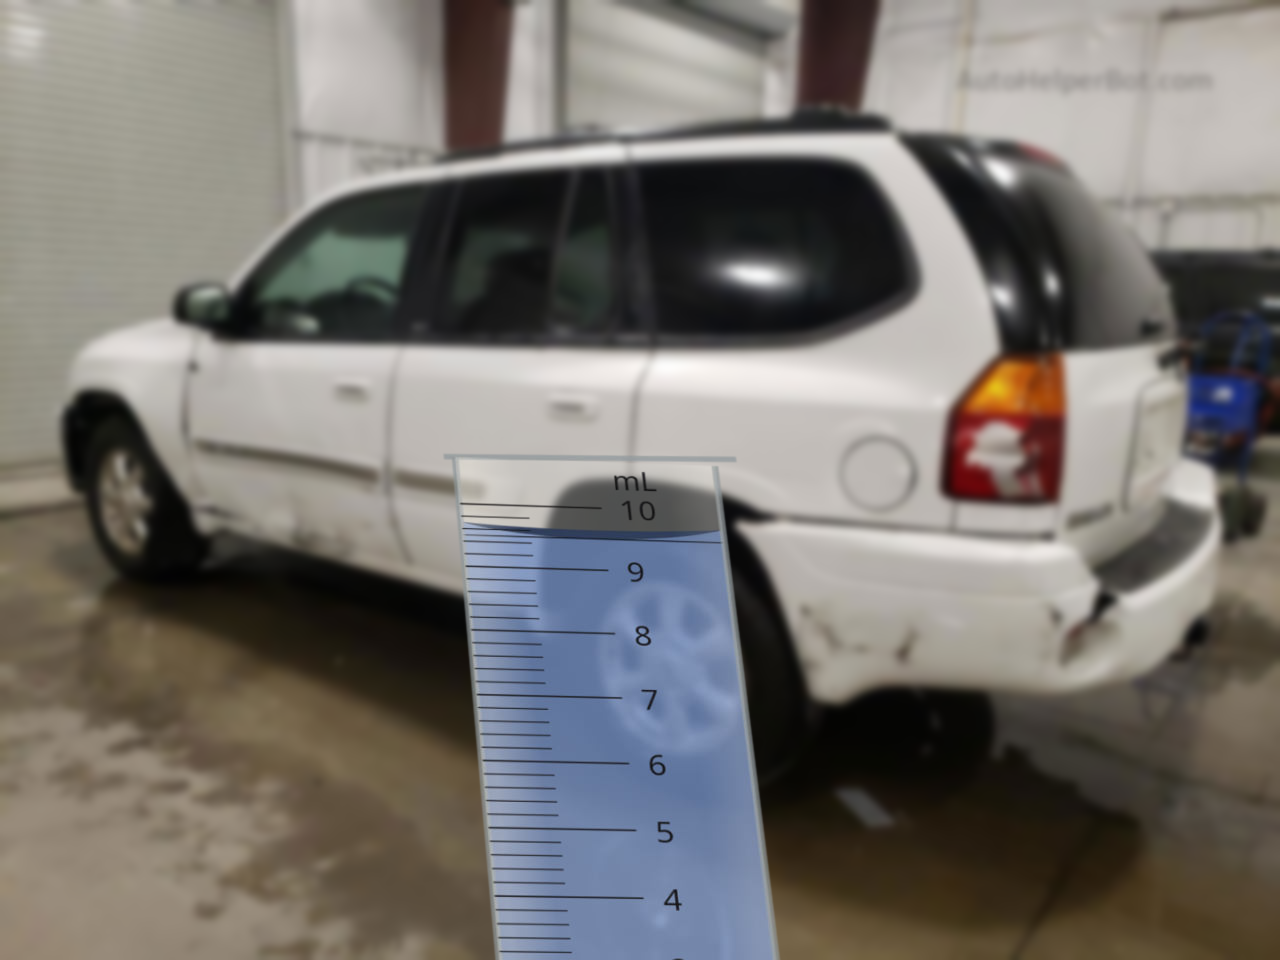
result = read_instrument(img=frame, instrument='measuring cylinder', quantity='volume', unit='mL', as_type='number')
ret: 9.5 mL
